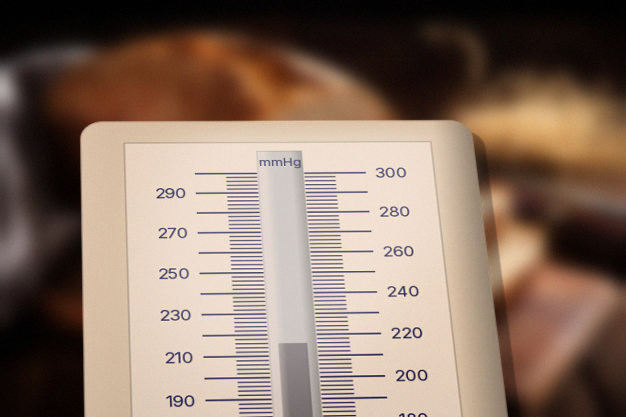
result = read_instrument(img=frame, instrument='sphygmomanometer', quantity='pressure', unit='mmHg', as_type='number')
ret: 216 mmHg
